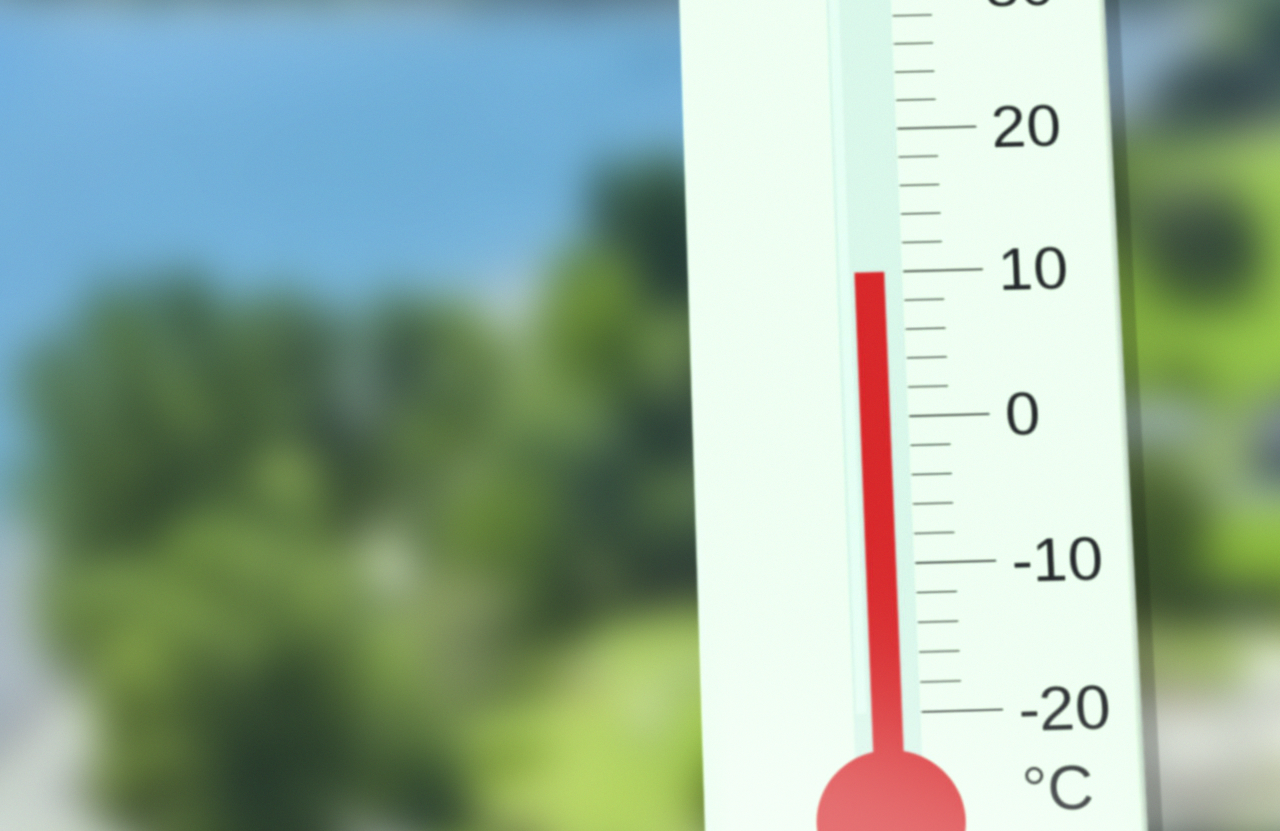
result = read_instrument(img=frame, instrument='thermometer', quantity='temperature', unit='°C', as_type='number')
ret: 10 °C
